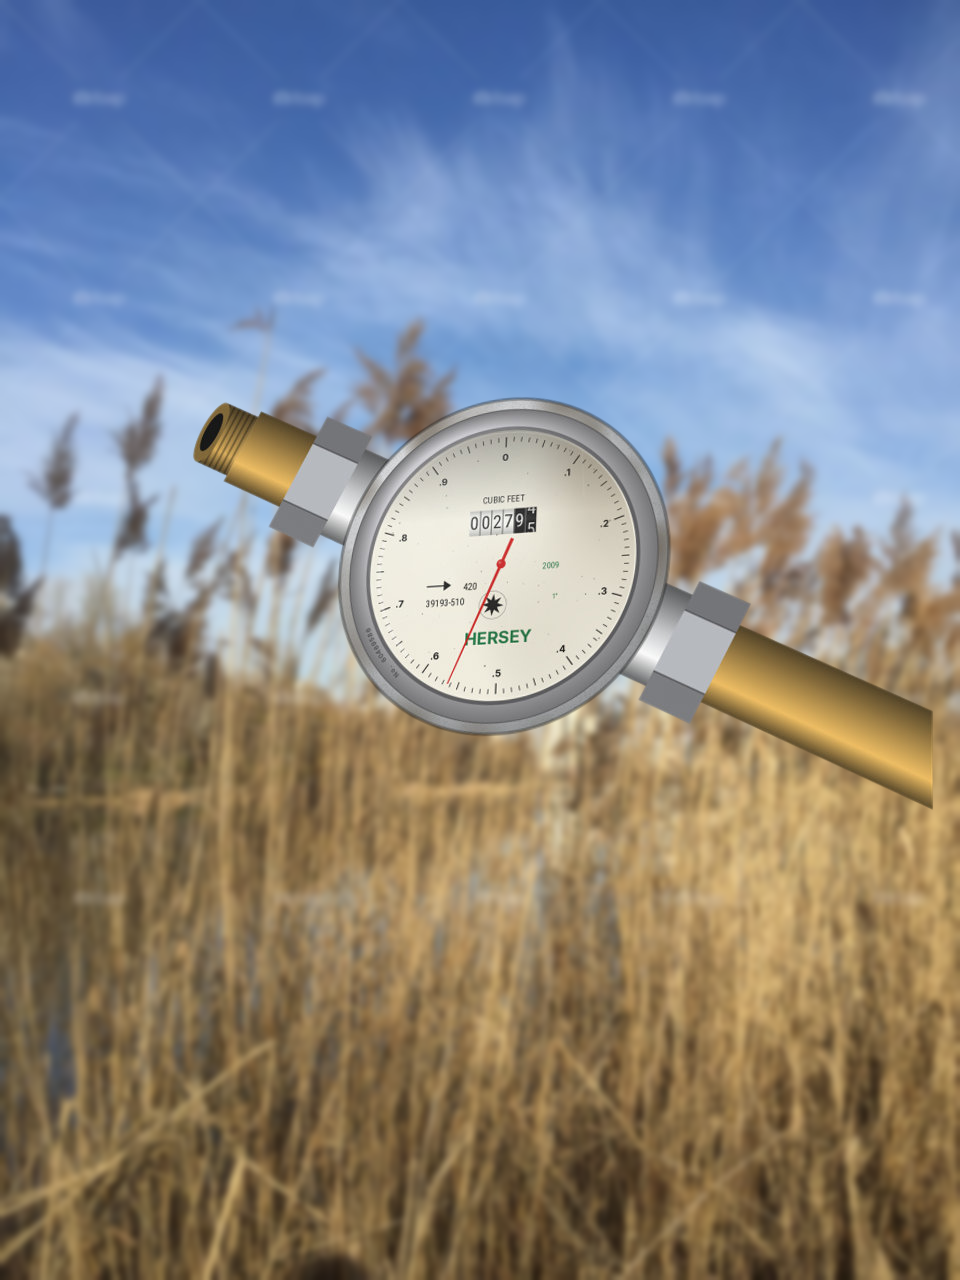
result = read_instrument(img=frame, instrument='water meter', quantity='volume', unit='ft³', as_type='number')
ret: 2794.56 ft³
